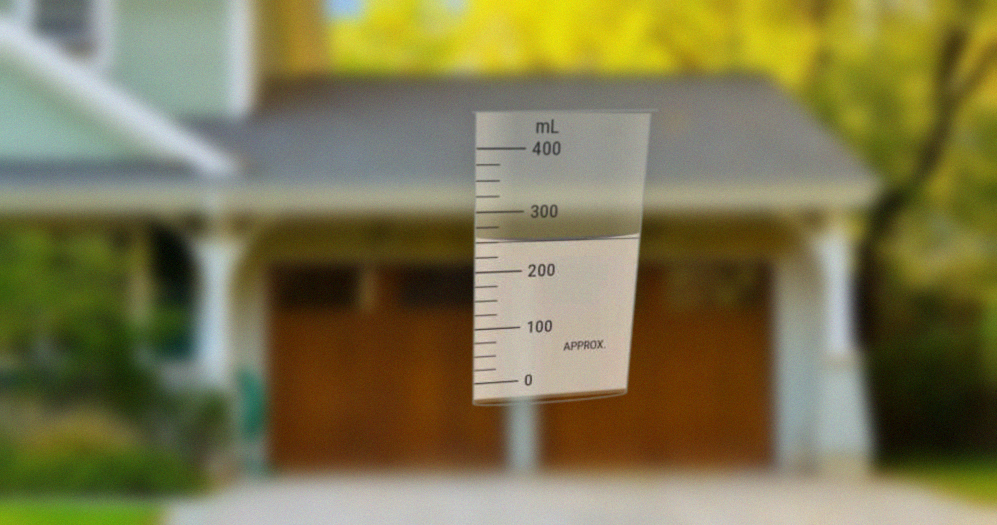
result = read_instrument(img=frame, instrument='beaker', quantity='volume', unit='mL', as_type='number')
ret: 250 mL
